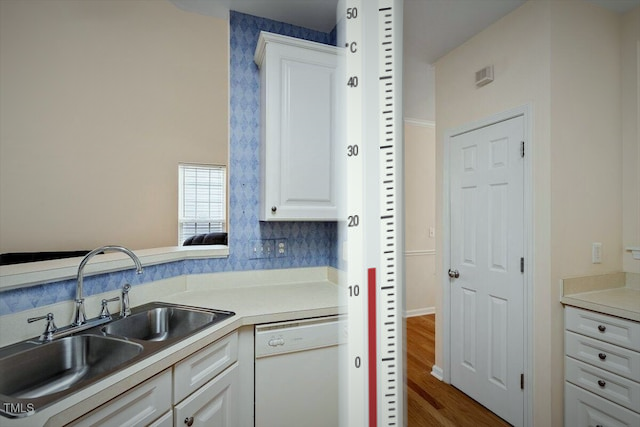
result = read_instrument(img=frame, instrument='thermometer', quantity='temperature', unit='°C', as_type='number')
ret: 13 °C
